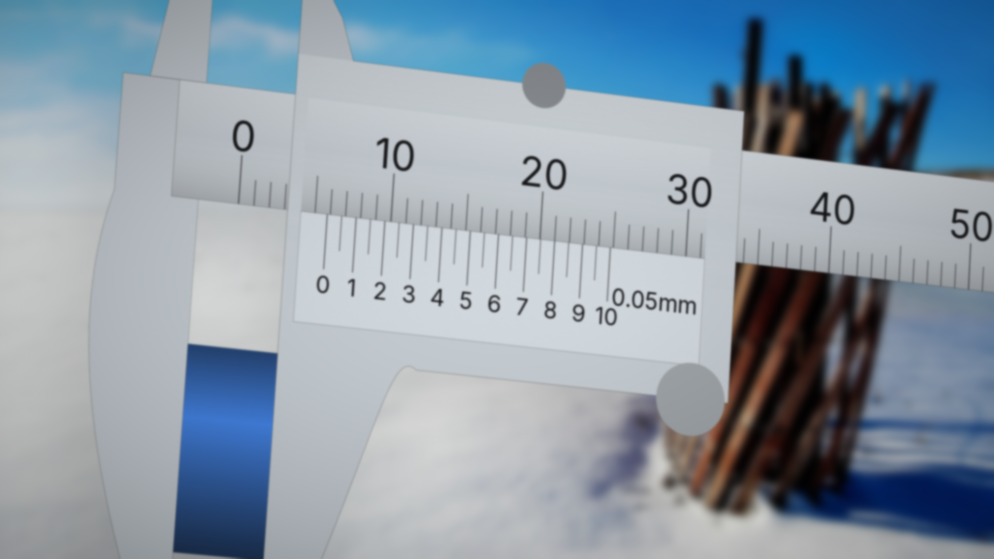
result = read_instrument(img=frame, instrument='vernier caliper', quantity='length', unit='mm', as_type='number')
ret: 5.8 mm
